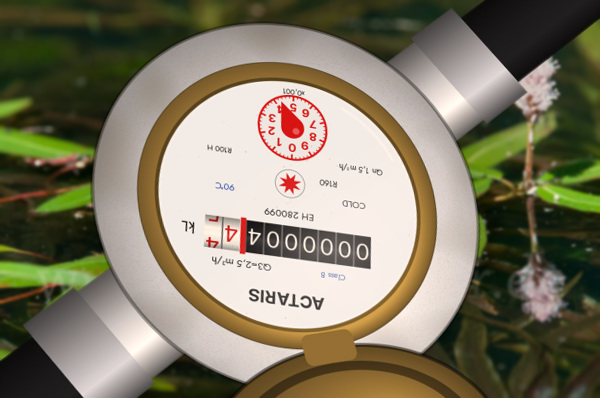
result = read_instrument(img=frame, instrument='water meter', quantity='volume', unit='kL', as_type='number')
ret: 4.444 kL
